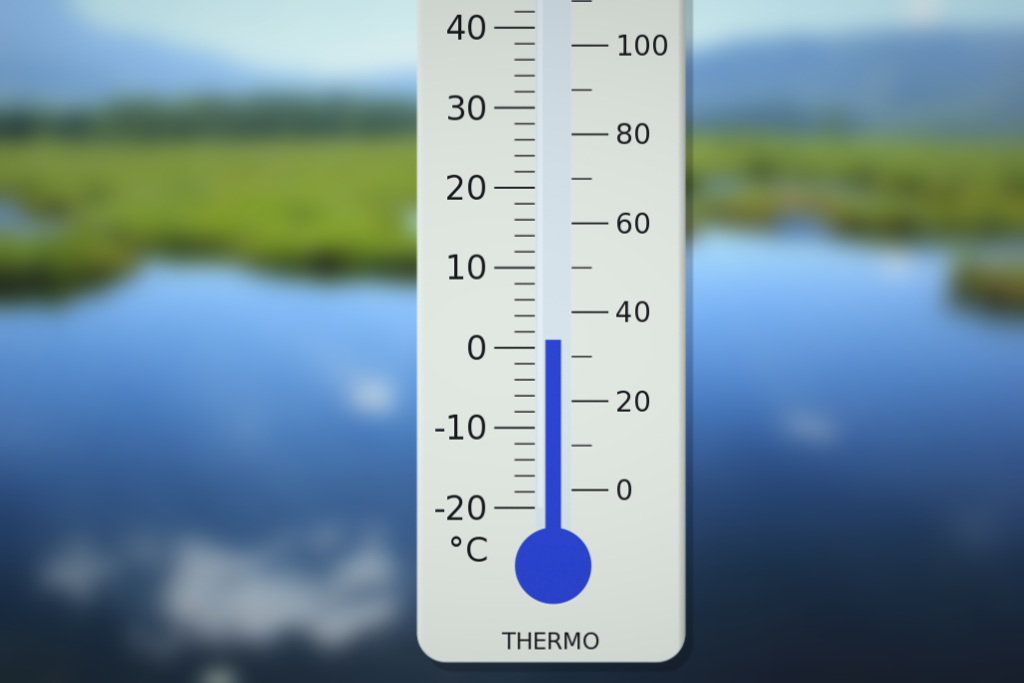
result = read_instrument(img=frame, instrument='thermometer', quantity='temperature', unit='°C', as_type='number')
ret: 1 °C
